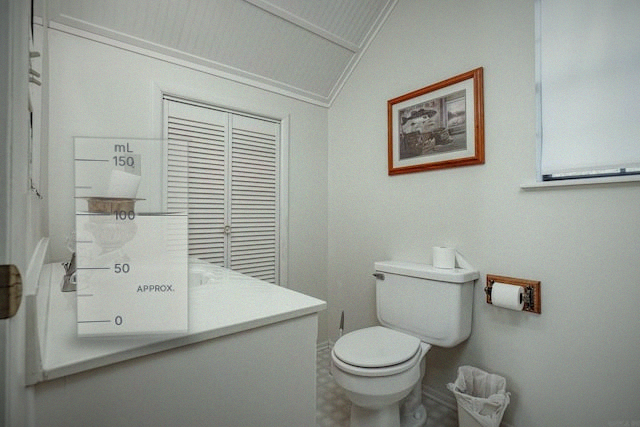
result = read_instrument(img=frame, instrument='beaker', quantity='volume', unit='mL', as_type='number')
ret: 100 mL
